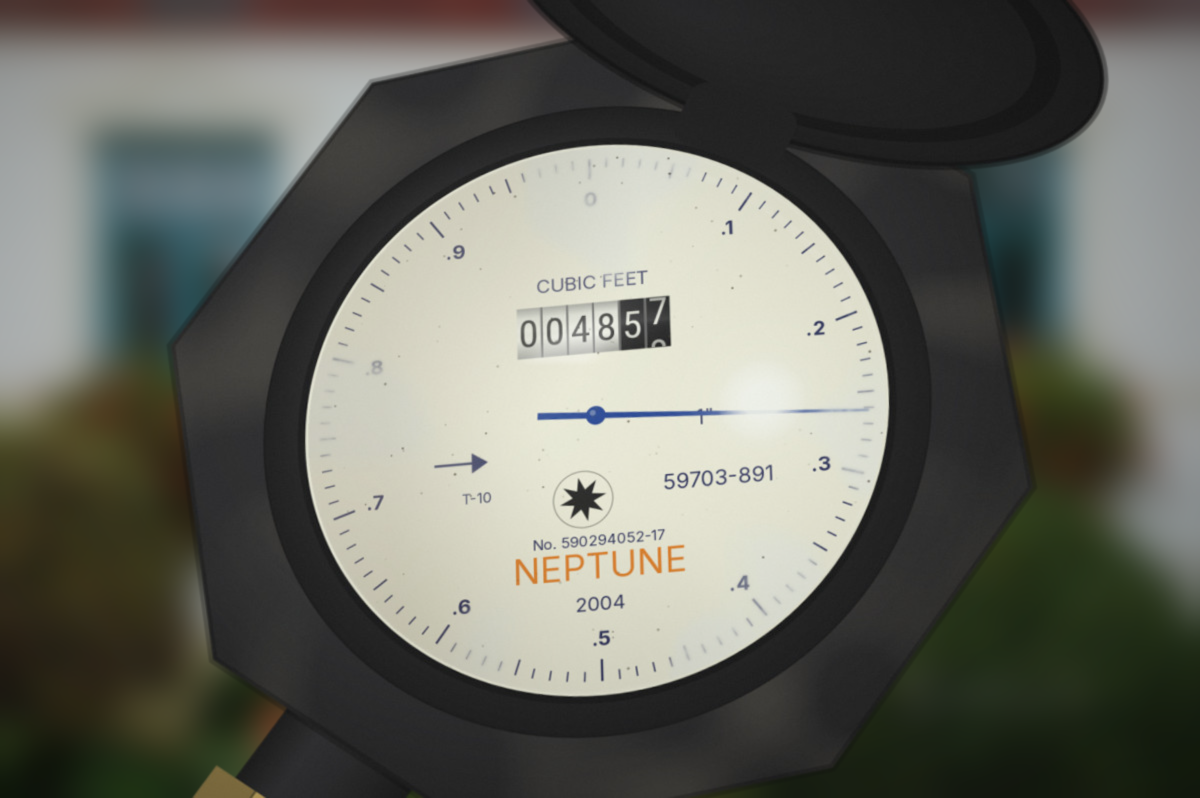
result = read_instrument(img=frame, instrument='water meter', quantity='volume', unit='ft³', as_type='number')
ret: 4857.26 ft³
